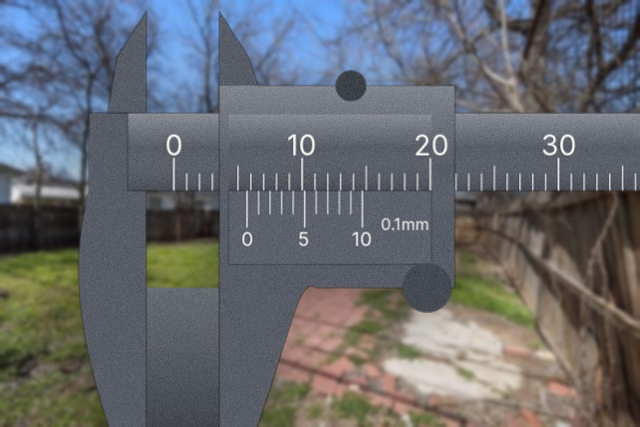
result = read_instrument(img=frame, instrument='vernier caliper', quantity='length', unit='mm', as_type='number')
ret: 5.7 mm
